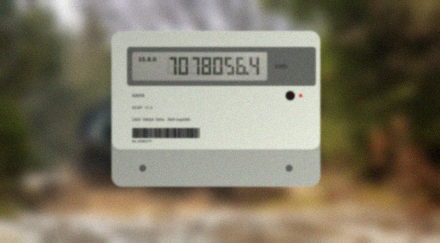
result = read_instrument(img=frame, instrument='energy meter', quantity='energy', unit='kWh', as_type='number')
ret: 7078056.4 kWh
